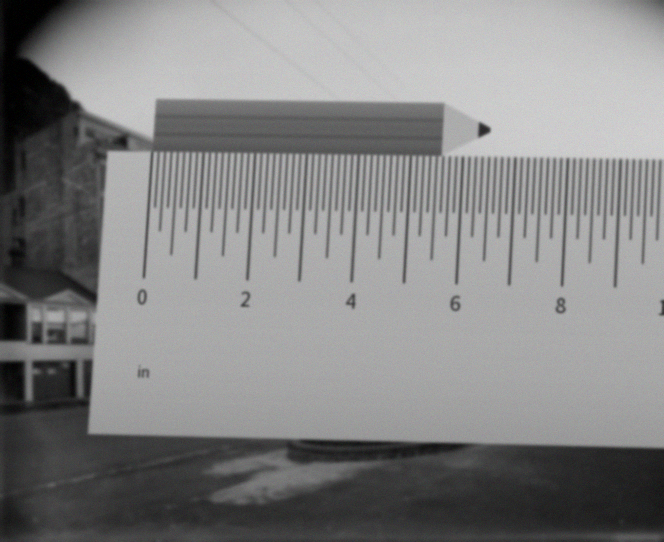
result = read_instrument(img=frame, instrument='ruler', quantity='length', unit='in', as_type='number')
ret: 6.5 in
